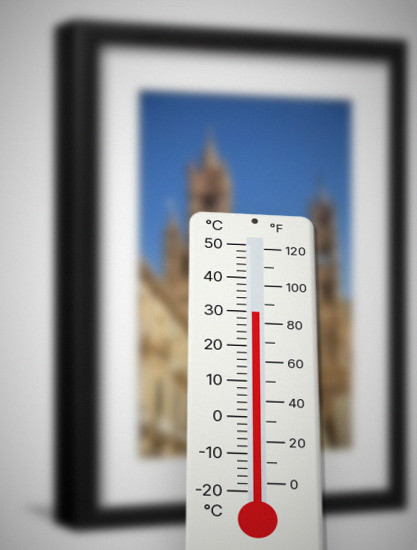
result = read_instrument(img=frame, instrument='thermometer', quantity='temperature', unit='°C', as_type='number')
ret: 30 °C
